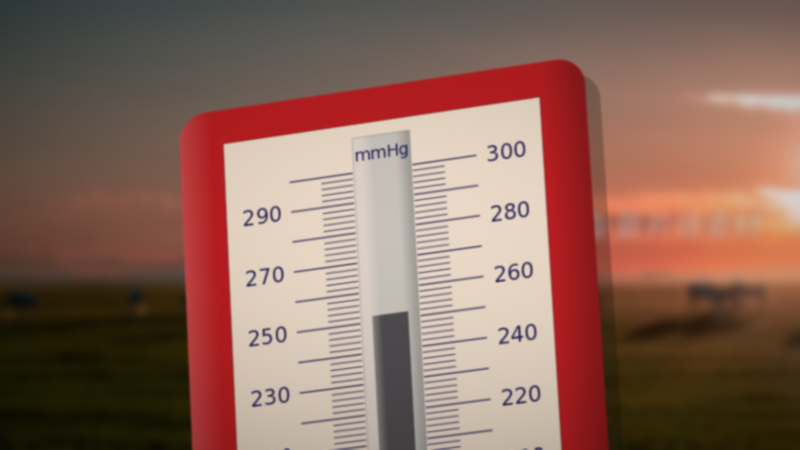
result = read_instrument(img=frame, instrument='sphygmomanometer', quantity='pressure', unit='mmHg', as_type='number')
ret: 252 mmHg
